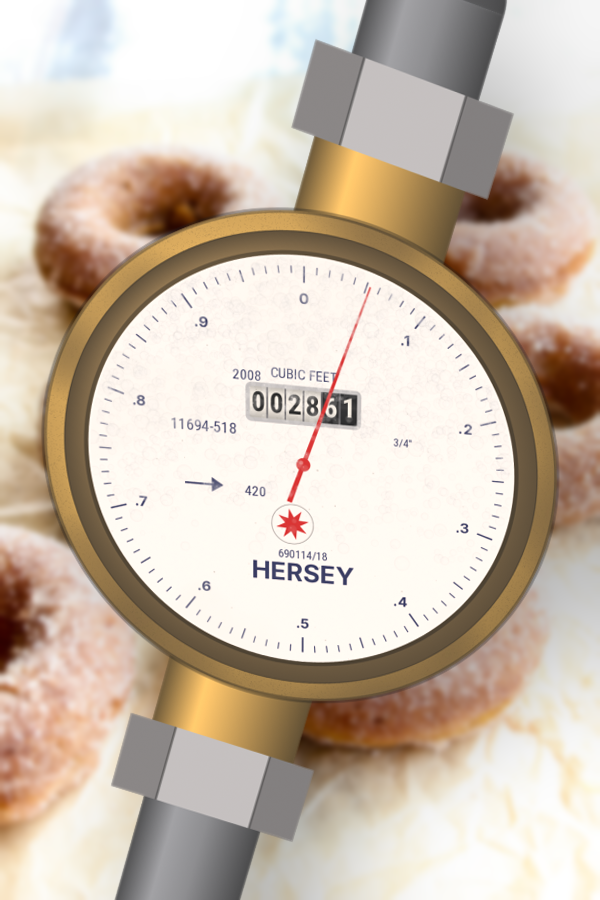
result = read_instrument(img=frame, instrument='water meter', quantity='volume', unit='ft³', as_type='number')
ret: 2861.05 ft³
